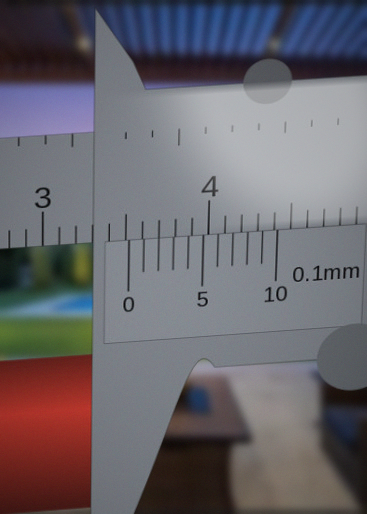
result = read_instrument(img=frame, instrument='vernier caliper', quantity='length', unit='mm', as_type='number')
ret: 35.2 mm
